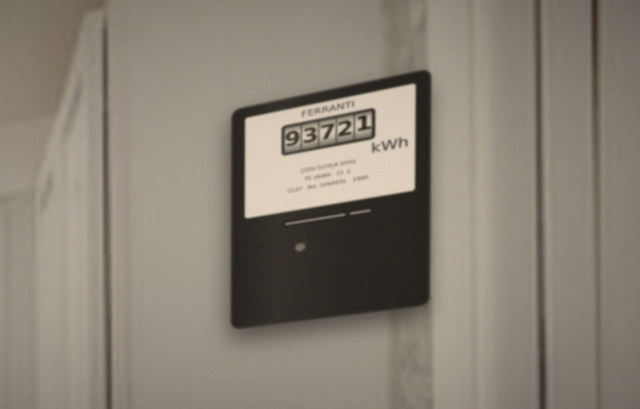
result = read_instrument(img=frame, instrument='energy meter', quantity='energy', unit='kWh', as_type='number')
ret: 93721 kWh
